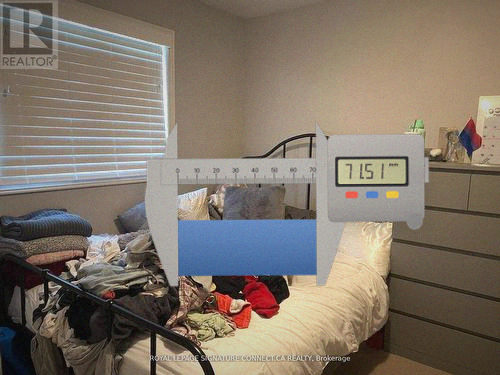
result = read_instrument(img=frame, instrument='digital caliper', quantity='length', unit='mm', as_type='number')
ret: 71.51 mm
